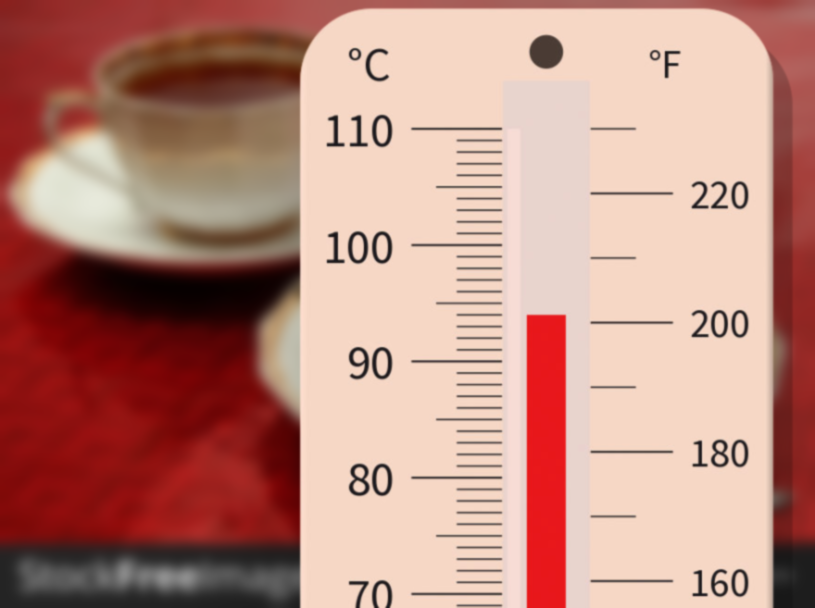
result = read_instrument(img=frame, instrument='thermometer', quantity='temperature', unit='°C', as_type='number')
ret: 94 °C
